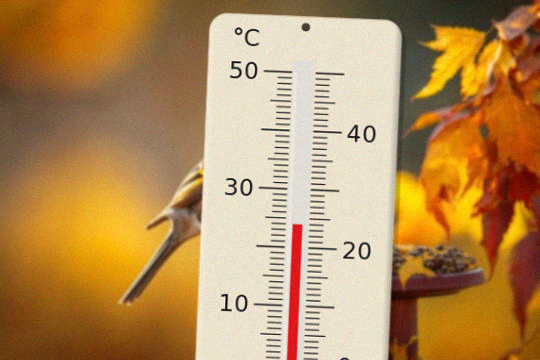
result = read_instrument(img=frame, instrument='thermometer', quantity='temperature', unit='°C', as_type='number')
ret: 24 °C
